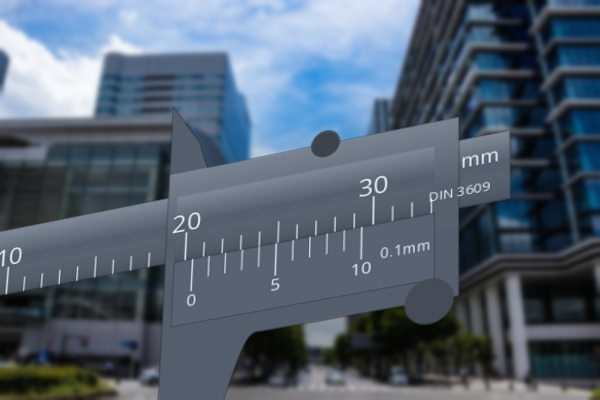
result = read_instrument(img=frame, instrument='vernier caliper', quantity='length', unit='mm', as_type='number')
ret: 20.4 mm
